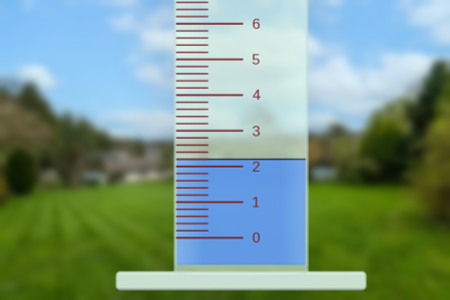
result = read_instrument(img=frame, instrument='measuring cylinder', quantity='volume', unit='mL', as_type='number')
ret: 2.2 mL
